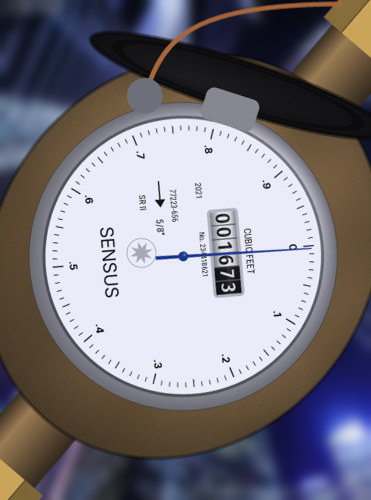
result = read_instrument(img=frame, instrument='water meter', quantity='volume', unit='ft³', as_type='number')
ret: 1673.00 ft³
